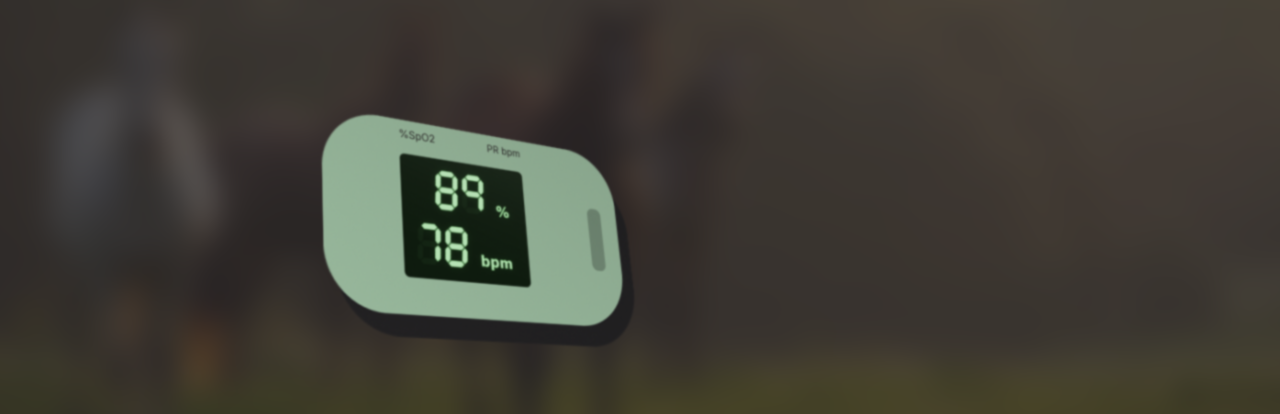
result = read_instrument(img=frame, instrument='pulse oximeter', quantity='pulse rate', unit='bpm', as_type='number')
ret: 78 bpm
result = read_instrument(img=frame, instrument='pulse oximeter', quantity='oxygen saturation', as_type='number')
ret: 89 %
